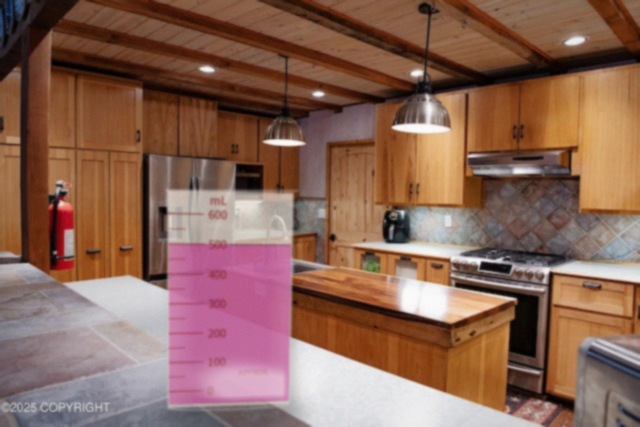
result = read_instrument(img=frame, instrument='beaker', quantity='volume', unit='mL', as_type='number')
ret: 500 mL
